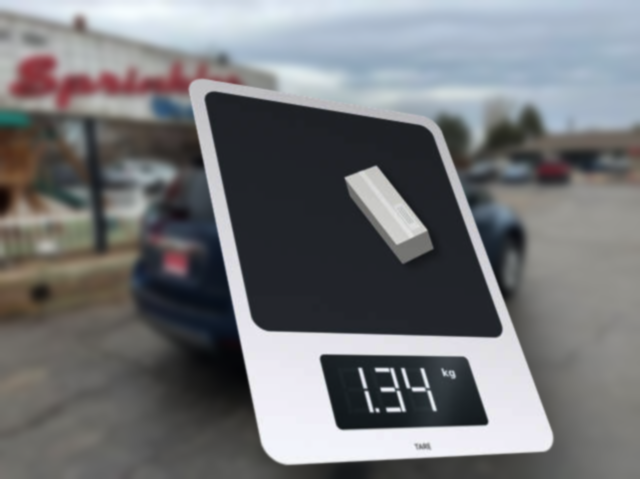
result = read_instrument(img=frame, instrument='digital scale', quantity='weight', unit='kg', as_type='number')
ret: 1.34 kg
